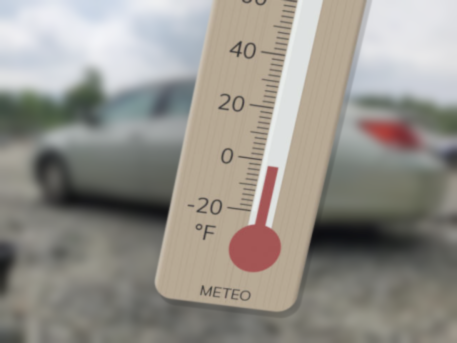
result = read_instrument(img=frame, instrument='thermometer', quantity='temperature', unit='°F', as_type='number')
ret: -2 °F
